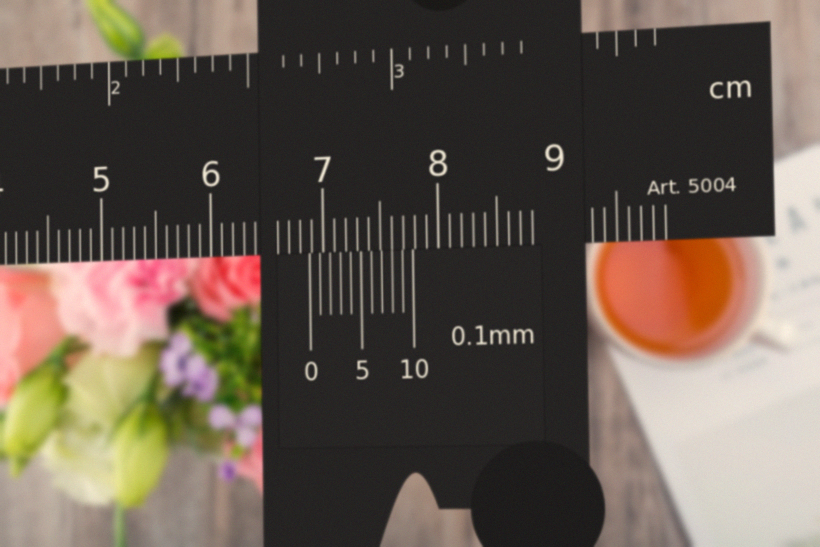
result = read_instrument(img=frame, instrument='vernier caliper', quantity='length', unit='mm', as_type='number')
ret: 68.8 mm
